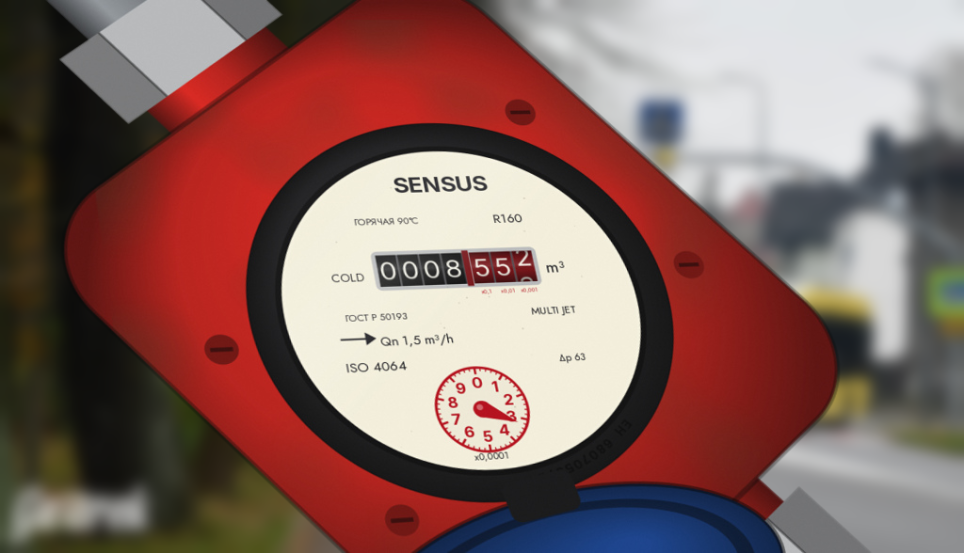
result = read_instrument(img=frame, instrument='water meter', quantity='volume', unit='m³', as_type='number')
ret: 8.5523 m³
